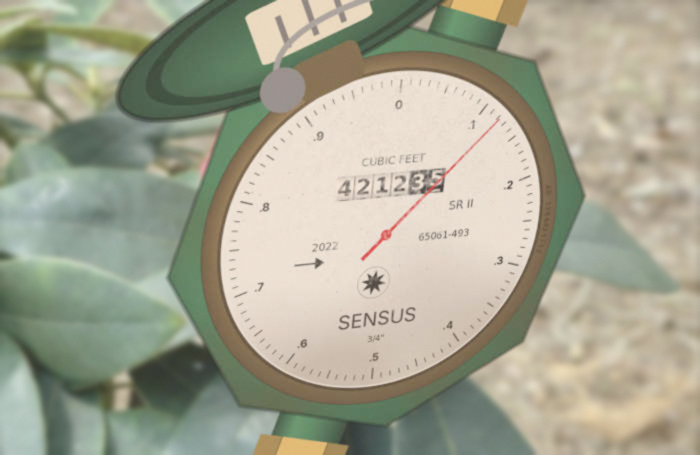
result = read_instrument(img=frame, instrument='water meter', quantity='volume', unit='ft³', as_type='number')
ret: 421235.12 ft³
